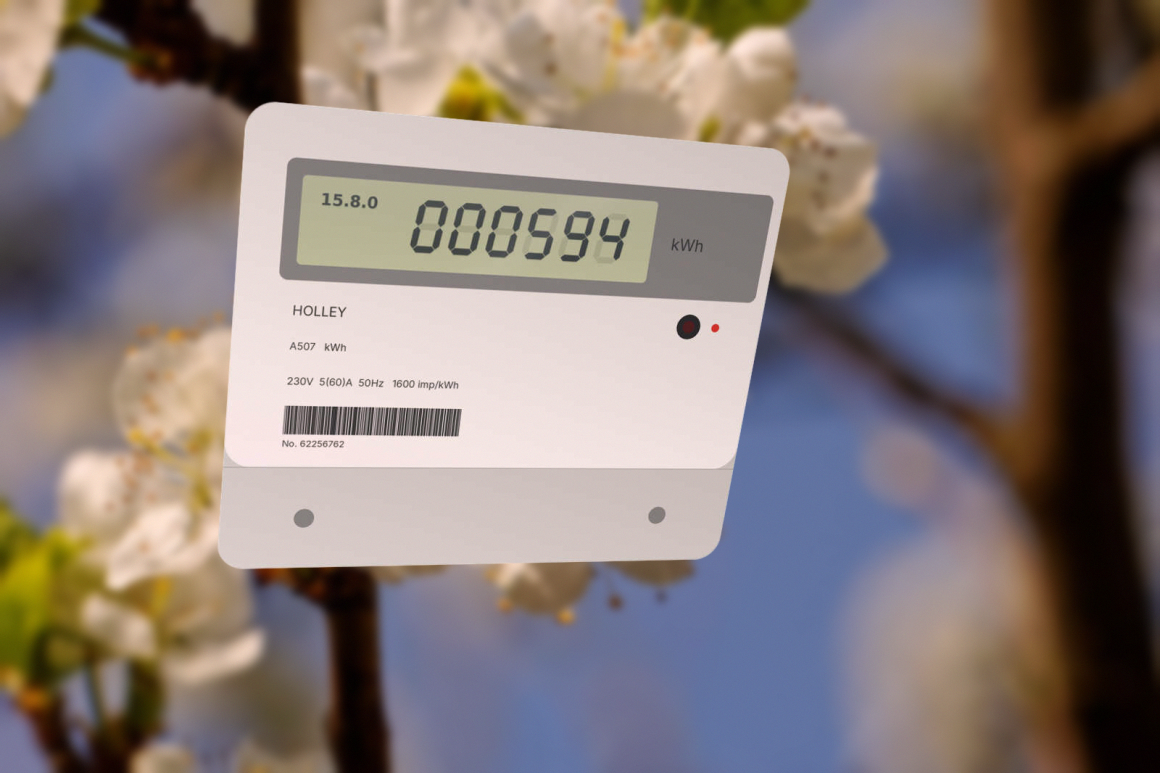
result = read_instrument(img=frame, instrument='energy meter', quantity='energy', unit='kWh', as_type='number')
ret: 594 kWh
